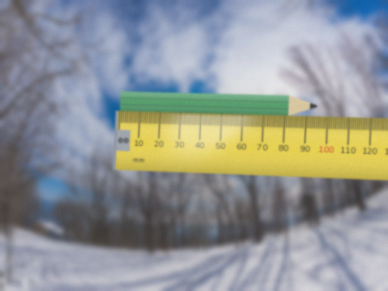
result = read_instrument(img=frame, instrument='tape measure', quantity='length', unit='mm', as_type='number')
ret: 95 mm
